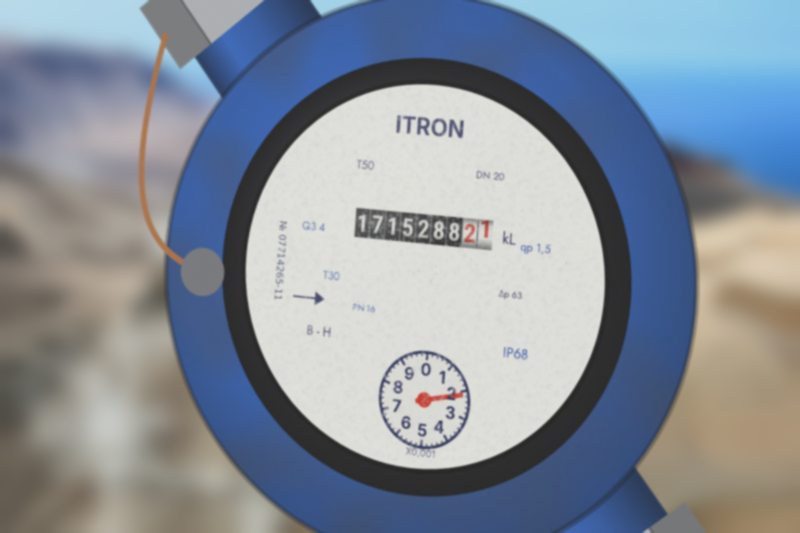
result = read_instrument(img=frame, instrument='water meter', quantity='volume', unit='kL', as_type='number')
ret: 1715288.212 kL
